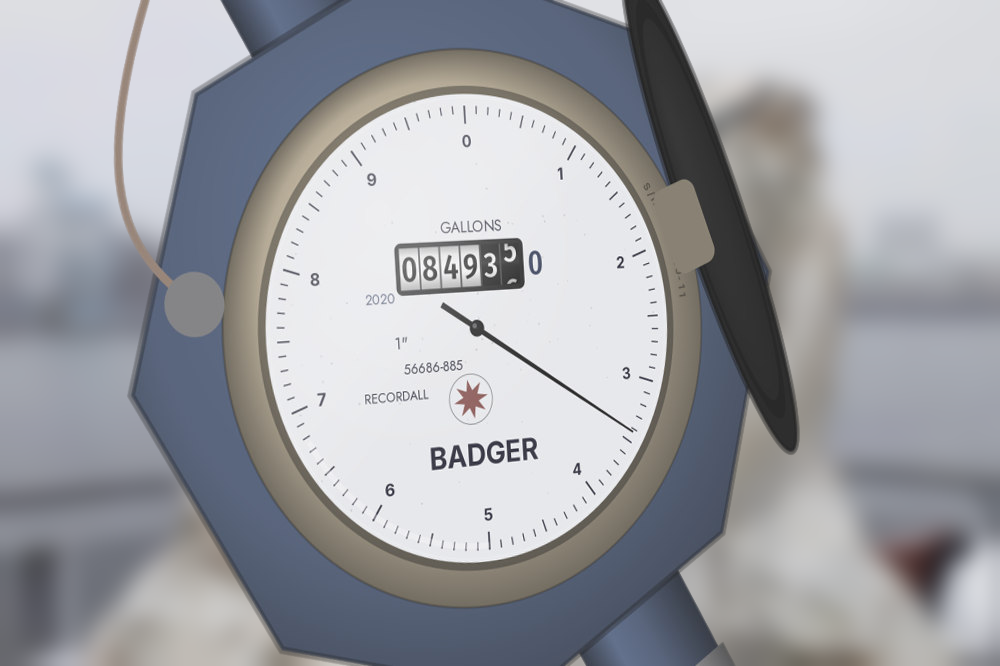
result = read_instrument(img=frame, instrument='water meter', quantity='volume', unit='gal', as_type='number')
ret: 849353.4 gal
